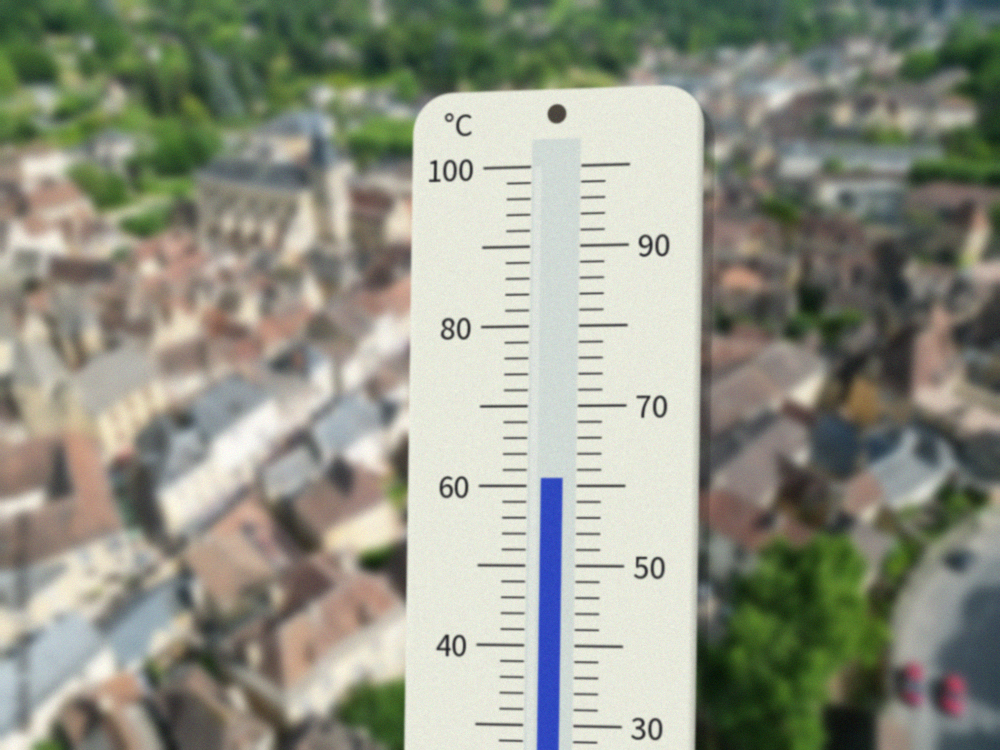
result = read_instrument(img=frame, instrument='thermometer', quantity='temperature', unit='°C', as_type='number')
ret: 61 °C
